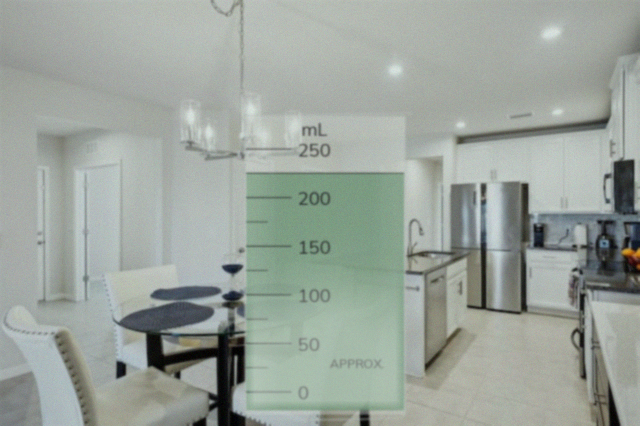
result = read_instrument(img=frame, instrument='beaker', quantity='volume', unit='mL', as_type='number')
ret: 225 mL
